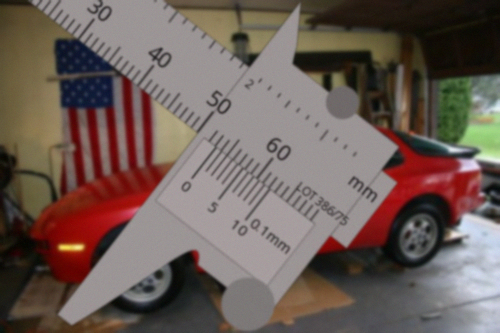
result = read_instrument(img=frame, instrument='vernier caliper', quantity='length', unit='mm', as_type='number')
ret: 53.2 mm
